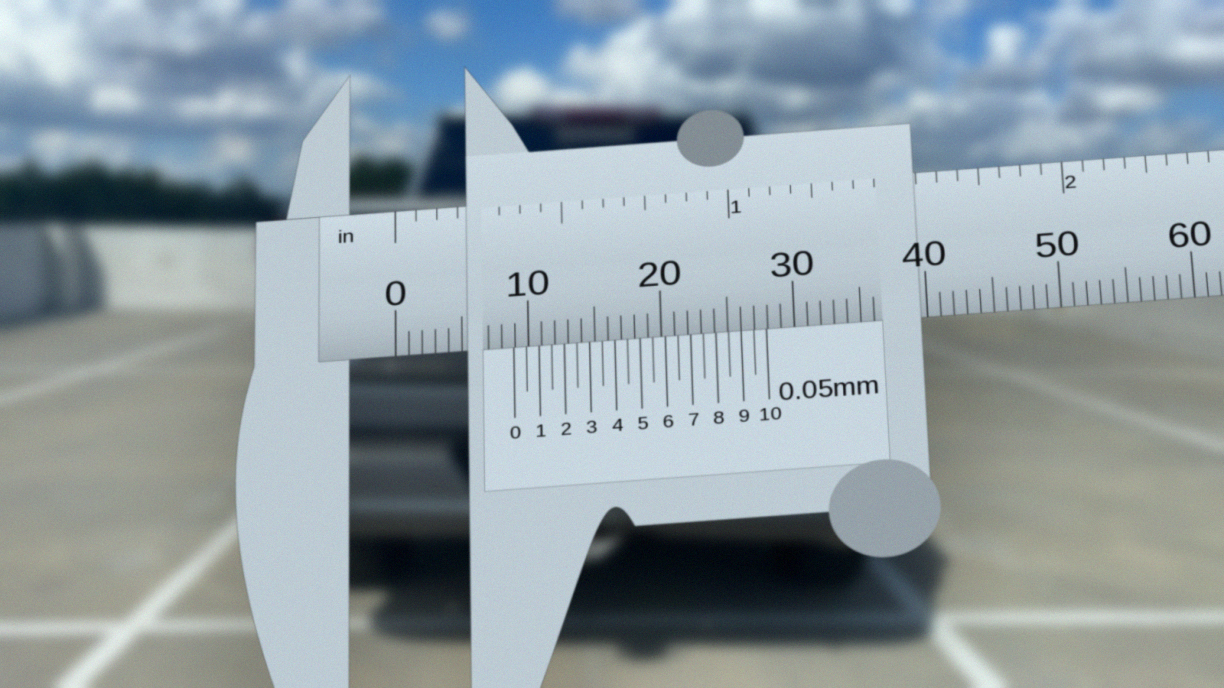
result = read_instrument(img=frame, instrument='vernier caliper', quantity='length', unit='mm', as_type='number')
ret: 8.9 mm
